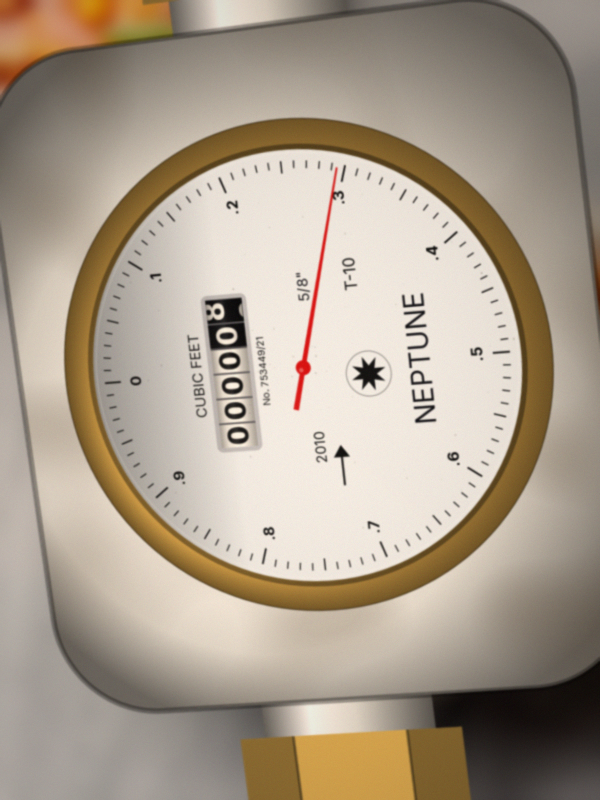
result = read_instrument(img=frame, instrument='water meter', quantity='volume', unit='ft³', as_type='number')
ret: 8.29 ft³
